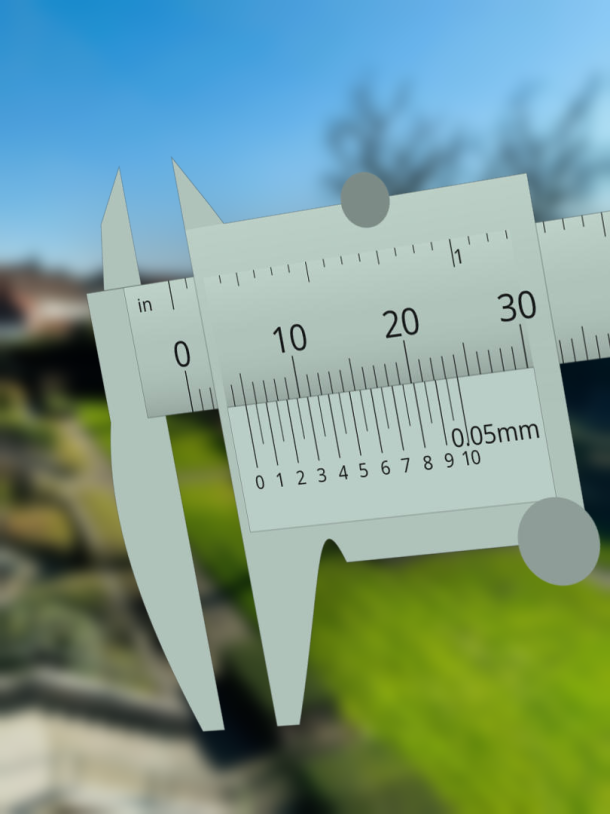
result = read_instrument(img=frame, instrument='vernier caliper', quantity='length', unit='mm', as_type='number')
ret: 5.0 mm
